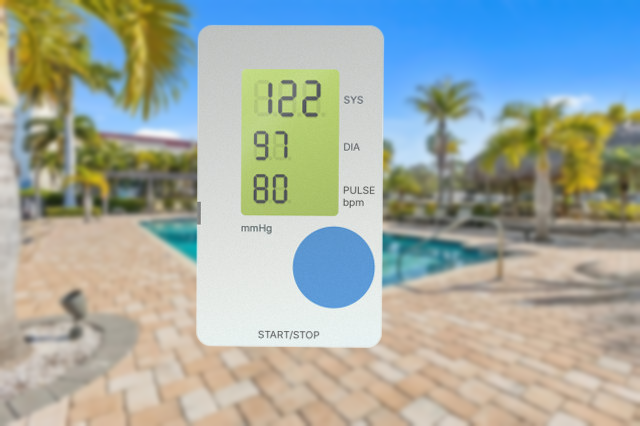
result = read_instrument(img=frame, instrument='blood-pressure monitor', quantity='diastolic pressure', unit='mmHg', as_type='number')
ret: 97 mmHg
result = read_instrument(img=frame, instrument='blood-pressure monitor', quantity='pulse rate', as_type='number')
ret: 80 bpm
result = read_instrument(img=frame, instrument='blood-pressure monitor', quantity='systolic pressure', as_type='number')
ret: 122 mmHg
